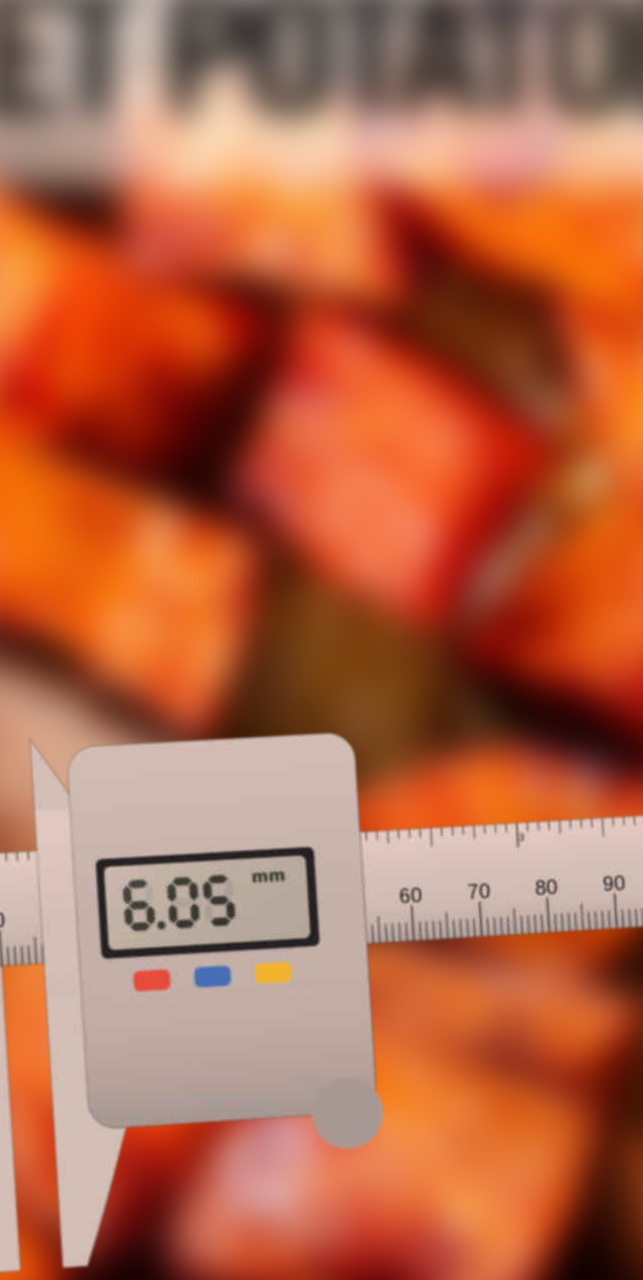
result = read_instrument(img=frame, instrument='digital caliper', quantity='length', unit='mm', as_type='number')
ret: 6.05 mm
